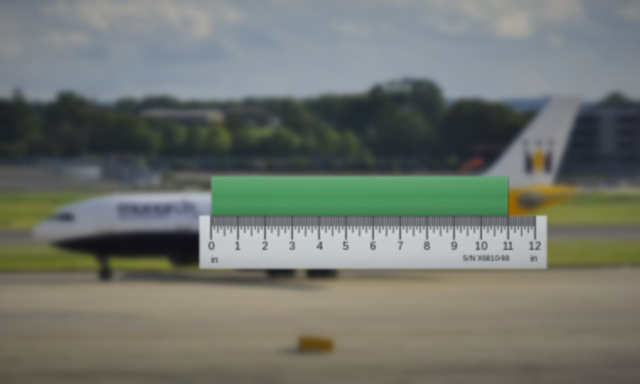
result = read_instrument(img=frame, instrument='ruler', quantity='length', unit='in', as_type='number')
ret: 11 in
